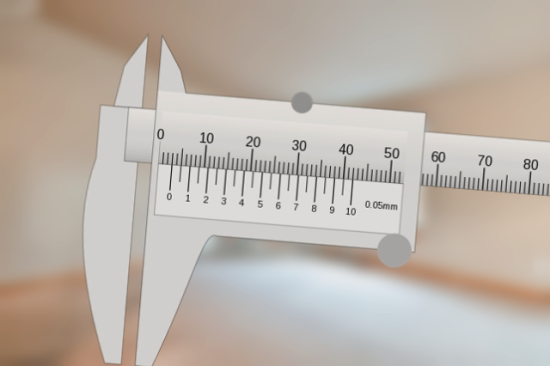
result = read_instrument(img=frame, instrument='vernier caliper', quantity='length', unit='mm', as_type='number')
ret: 3.0 mm
